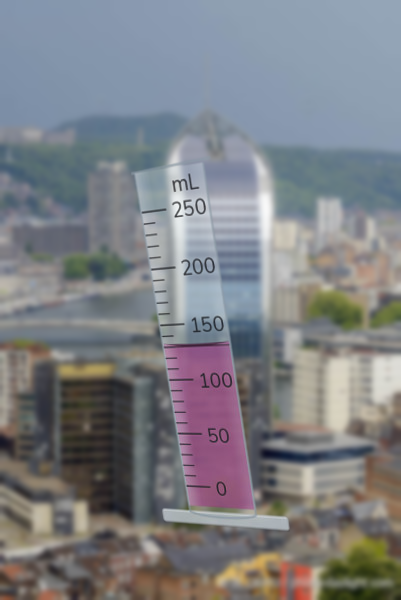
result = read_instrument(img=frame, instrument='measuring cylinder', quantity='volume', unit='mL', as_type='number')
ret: 130 mL
